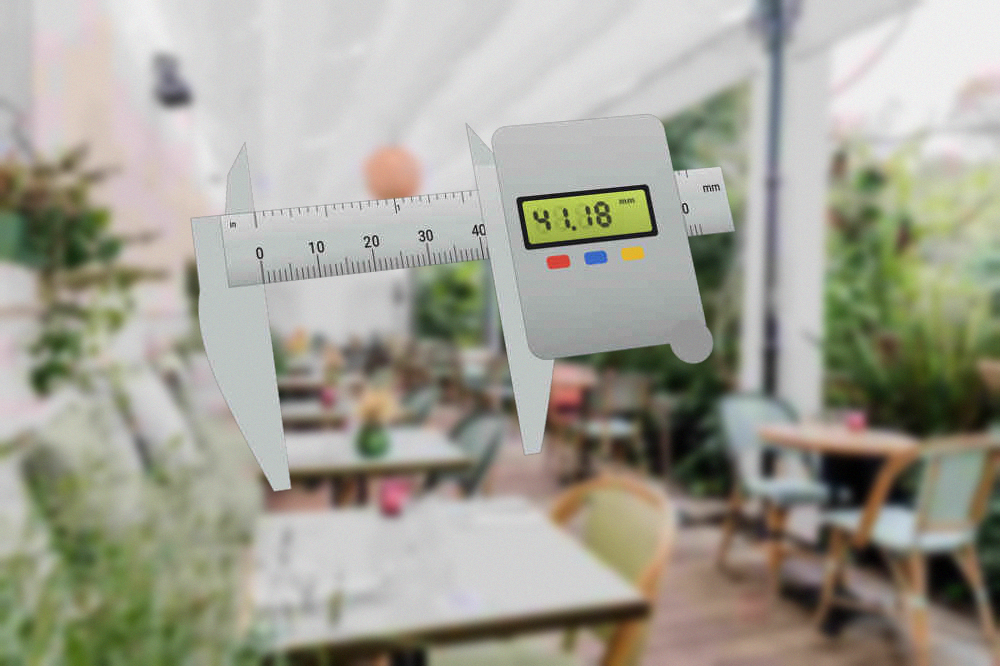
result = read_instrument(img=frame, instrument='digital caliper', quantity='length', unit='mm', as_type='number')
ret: 41.18 mm
